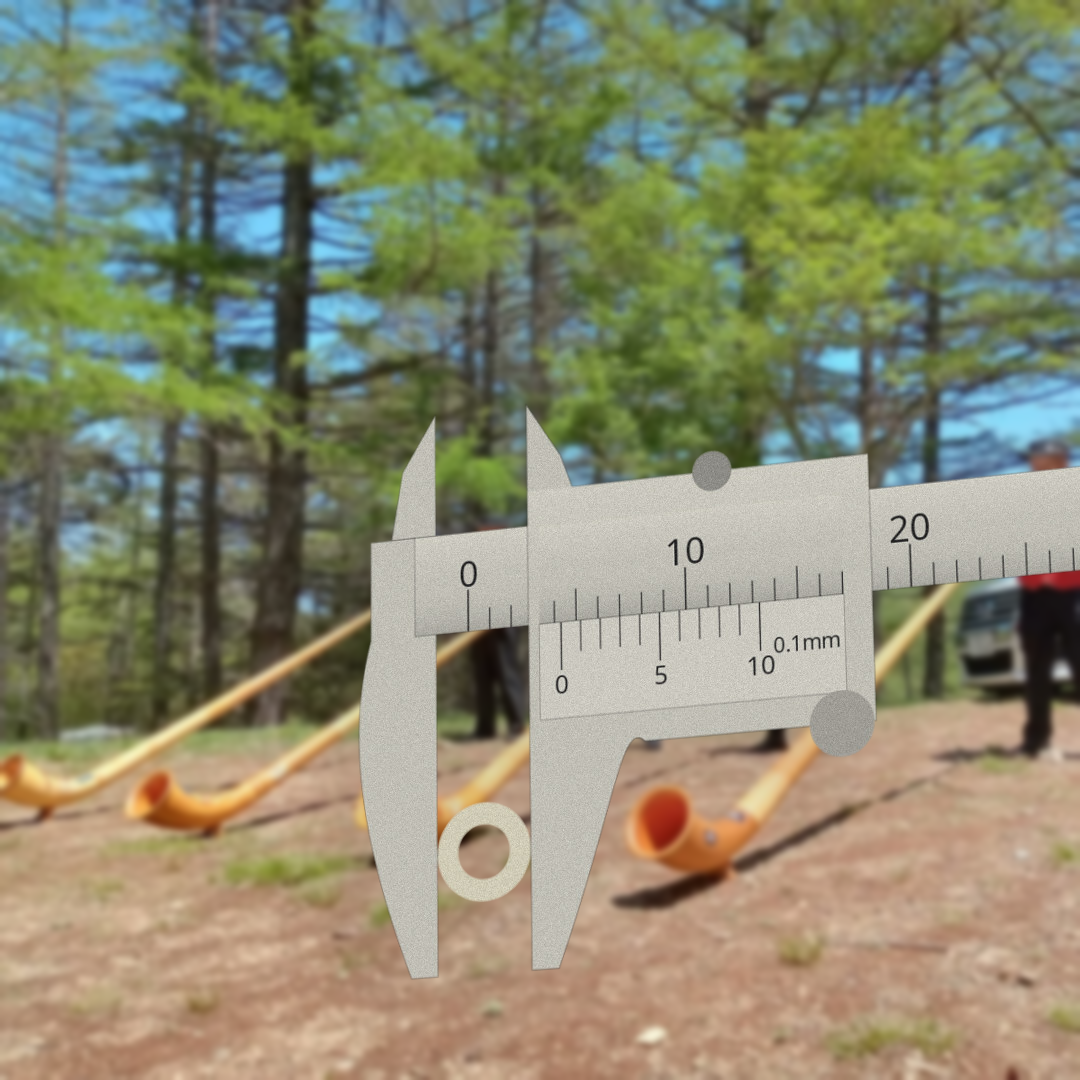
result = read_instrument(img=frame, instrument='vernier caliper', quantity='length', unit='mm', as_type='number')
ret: 4.3 mm
